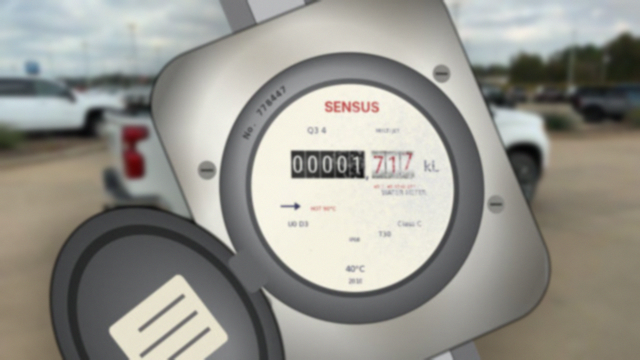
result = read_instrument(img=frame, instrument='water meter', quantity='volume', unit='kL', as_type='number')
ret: 1.717 kL
